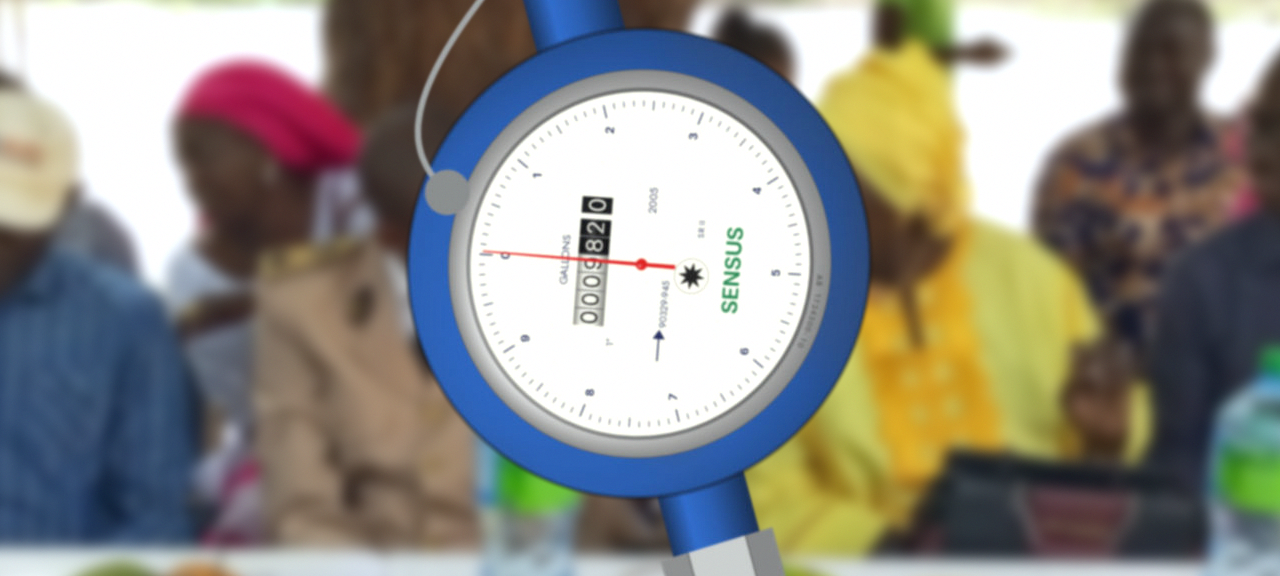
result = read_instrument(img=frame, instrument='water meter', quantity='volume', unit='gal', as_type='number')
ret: 9820.0 gal
